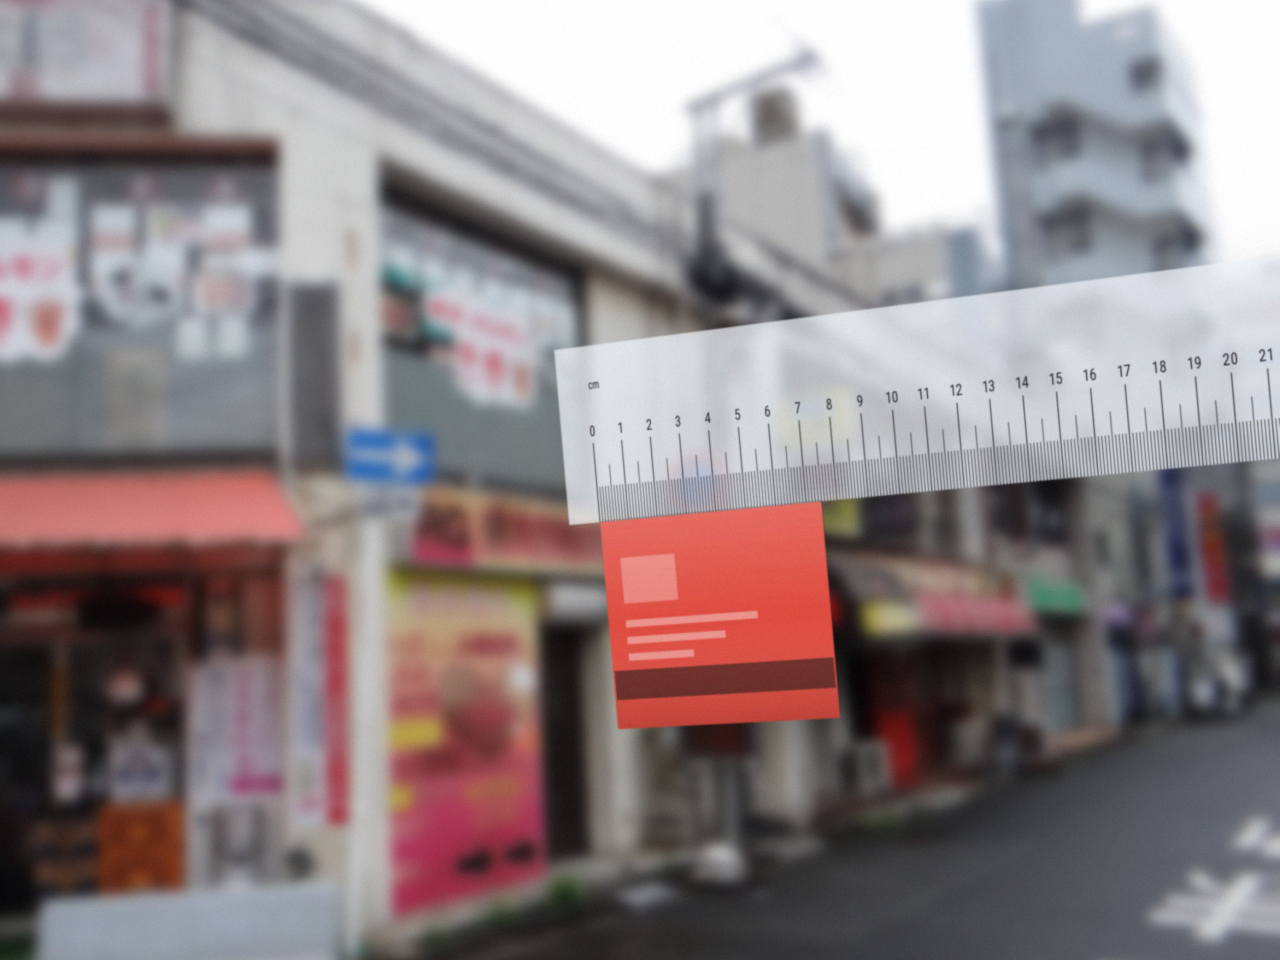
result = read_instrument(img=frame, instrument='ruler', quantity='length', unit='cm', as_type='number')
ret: 7.5 cm
